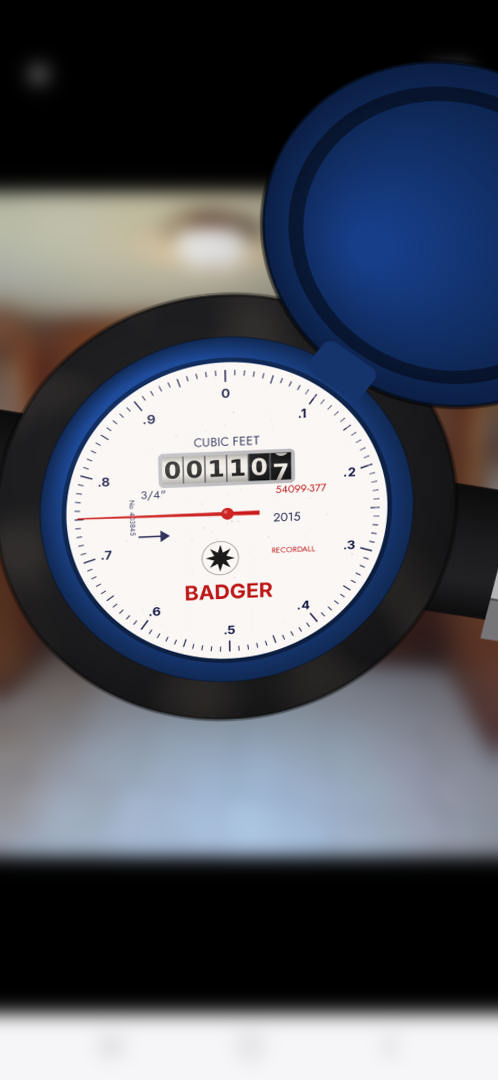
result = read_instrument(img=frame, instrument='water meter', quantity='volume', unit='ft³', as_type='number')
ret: 1106.75 ft³
